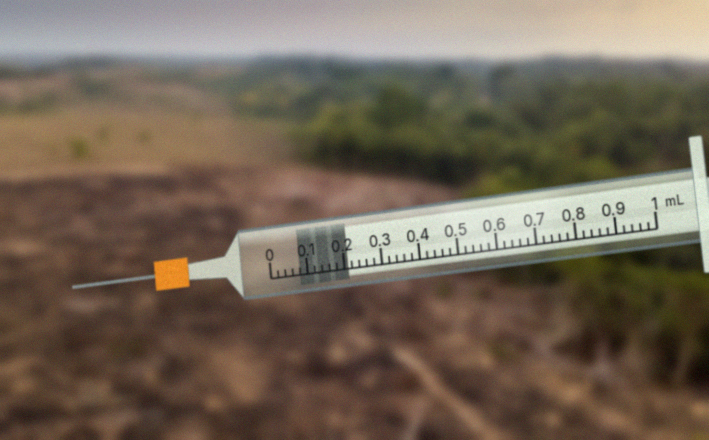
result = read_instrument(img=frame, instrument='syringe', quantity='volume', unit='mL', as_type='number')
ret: 0.08 mL
